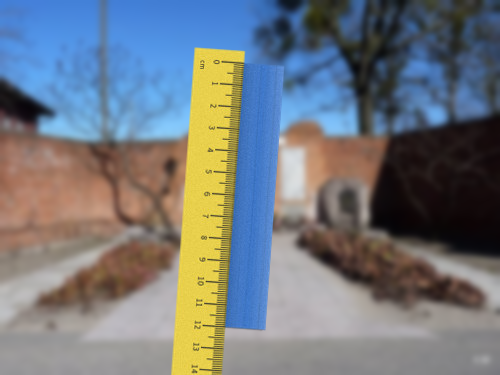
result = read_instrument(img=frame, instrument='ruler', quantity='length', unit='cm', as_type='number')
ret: 12 cm
